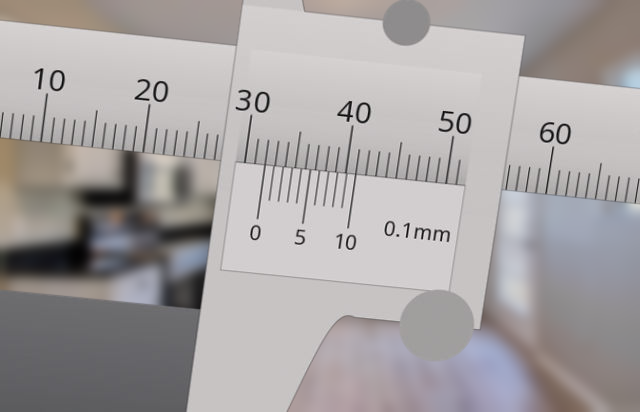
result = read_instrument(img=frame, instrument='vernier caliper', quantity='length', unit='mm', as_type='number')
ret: 32.0 mm
